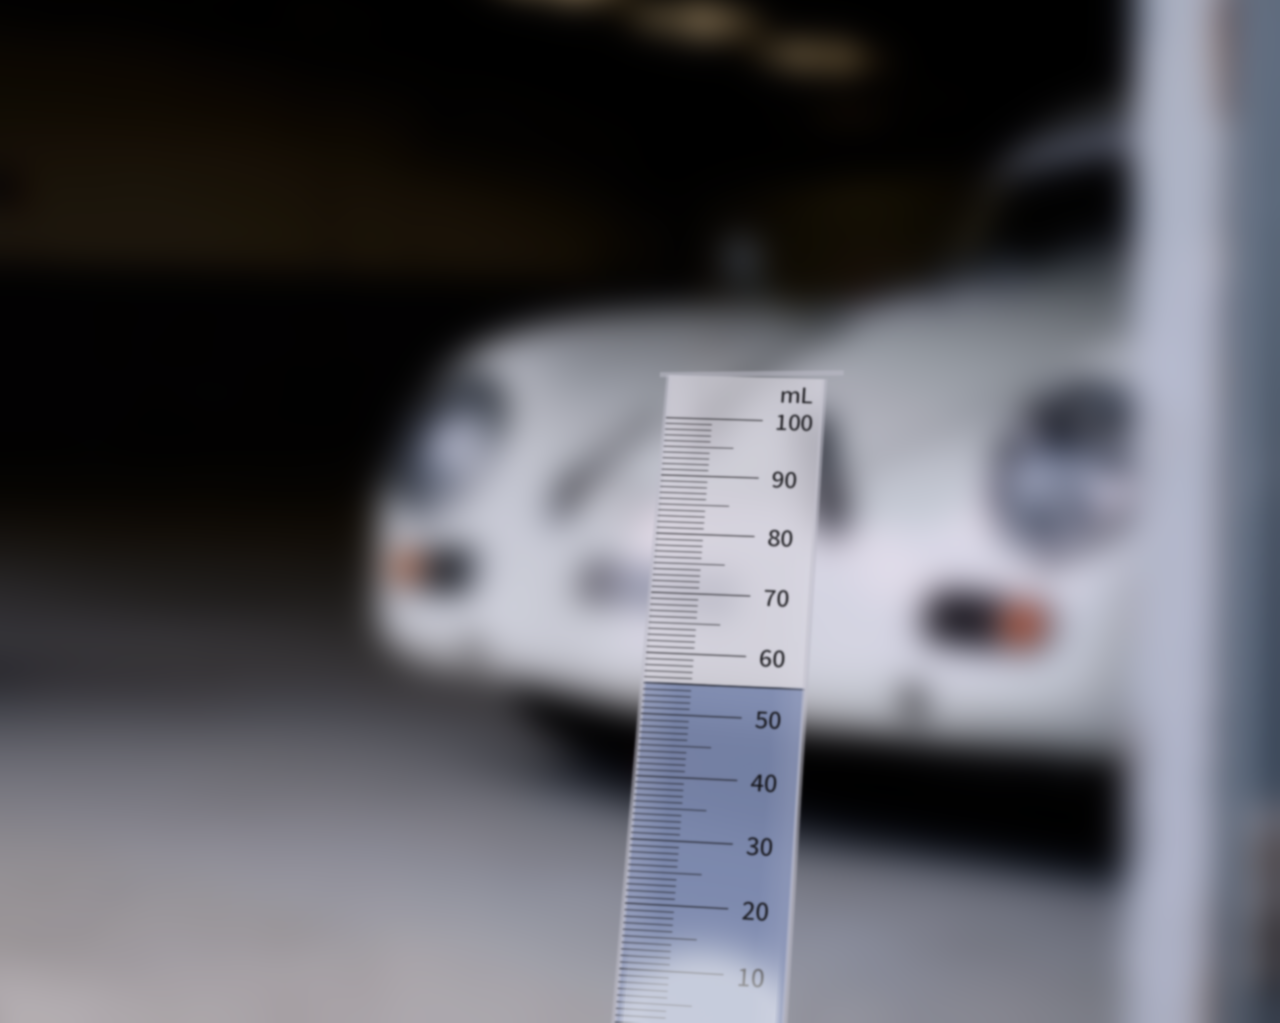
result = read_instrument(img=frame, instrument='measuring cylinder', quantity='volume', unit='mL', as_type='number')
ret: 55 mL
